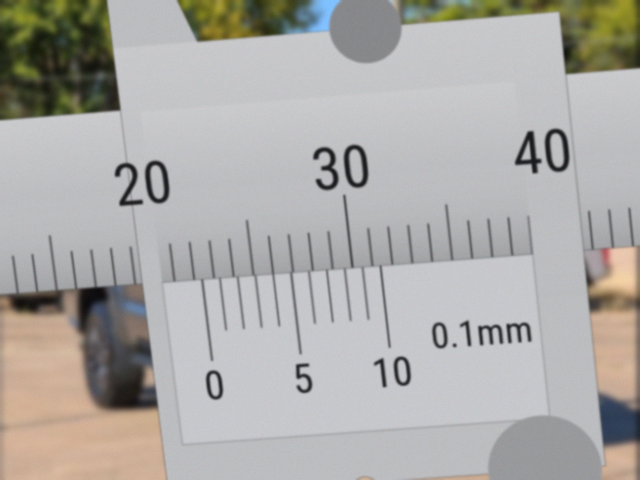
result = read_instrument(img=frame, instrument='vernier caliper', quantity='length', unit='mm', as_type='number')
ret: 22.4 mm
